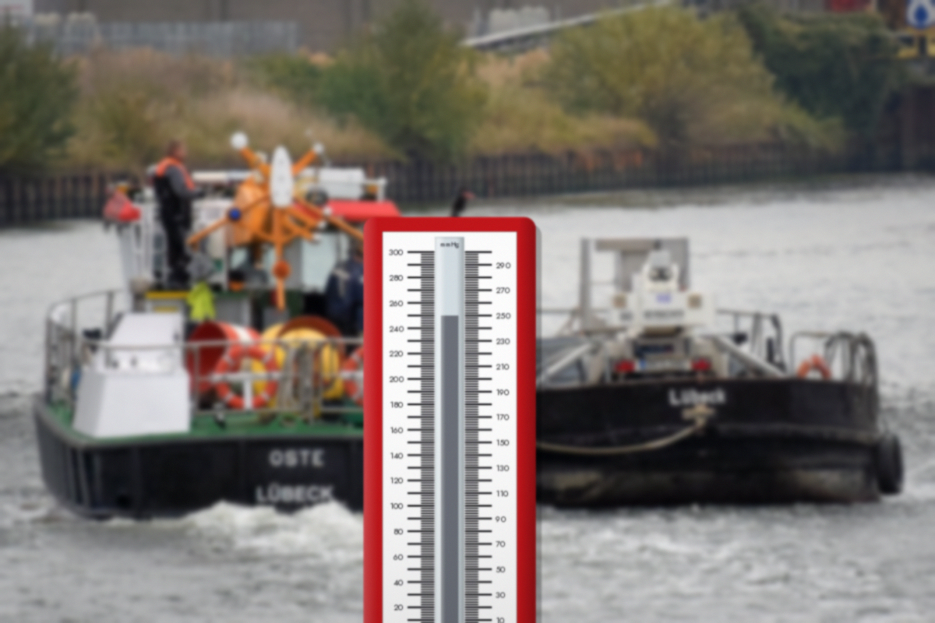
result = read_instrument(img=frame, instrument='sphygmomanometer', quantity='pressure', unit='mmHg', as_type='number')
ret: 250 mmHg
